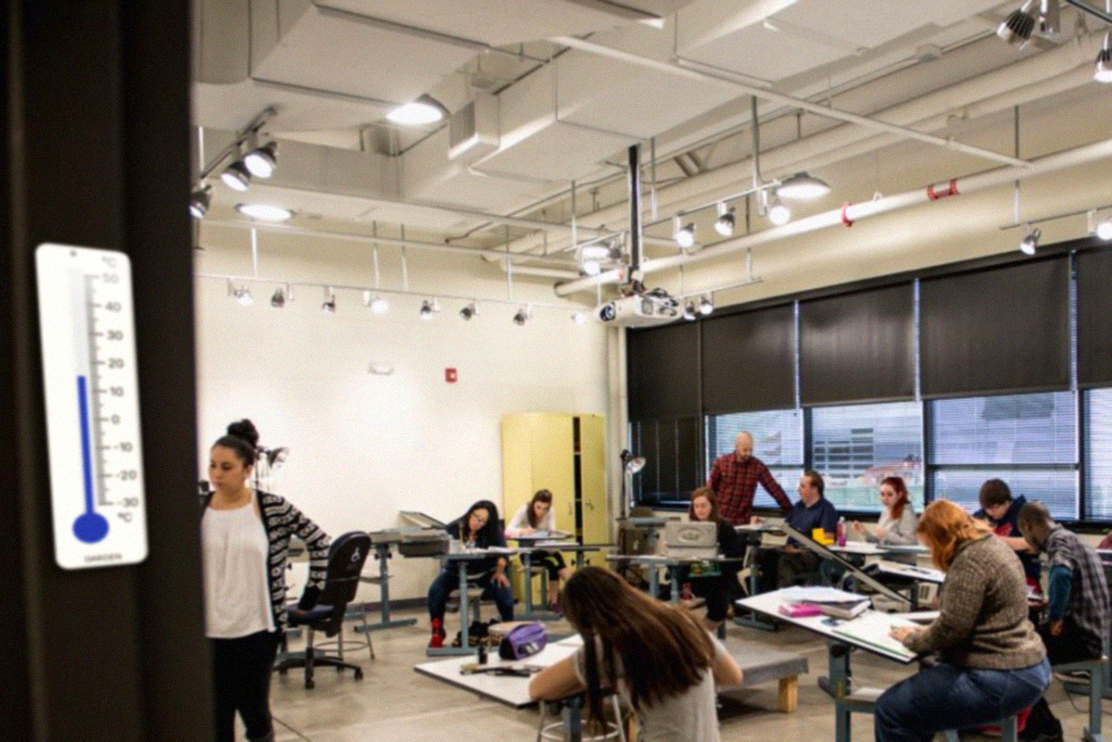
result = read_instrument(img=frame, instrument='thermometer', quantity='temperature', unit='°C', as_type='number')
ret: 15 °C
